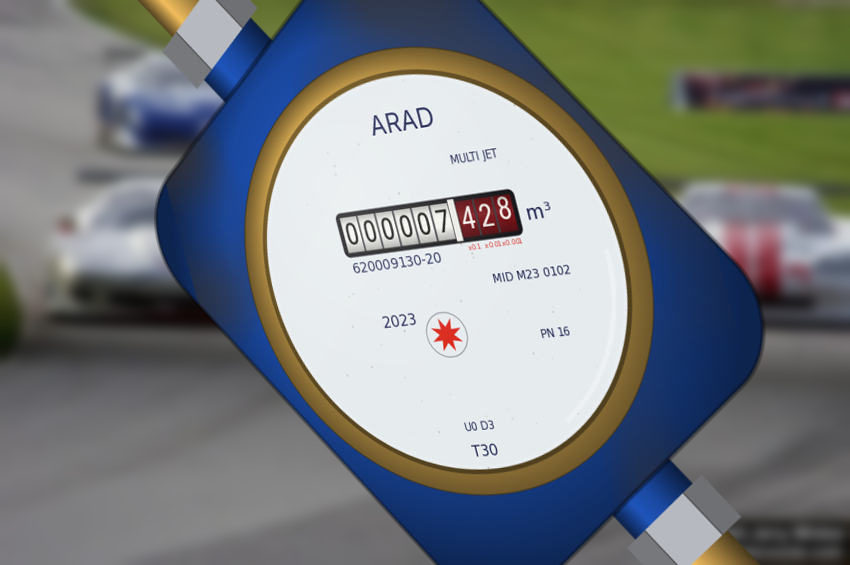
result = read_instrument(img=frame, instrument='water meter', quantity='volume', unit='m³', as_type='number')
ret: 7.428 m³
